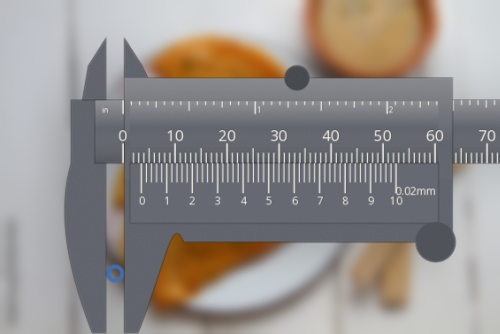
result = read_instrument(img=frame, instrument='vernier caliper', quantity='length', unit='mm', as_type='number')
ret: 3.5 mm
